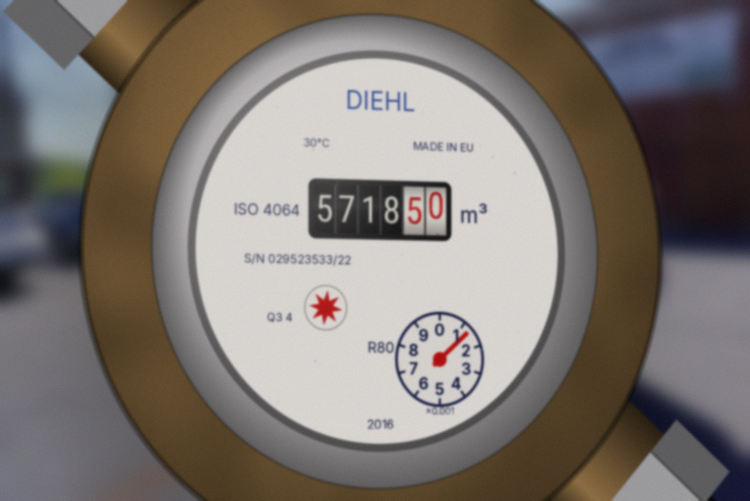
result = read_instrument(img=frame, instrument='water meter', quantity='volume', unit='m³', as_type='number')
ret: 5718.501 m³
